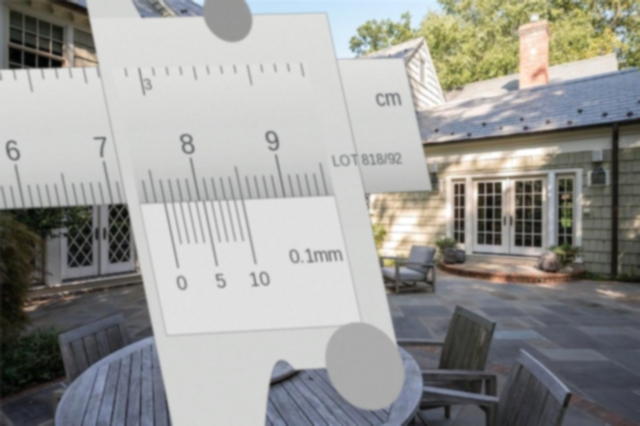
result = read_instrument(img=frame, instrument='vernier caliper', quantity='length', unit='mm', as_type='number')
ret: 76.0 mm
